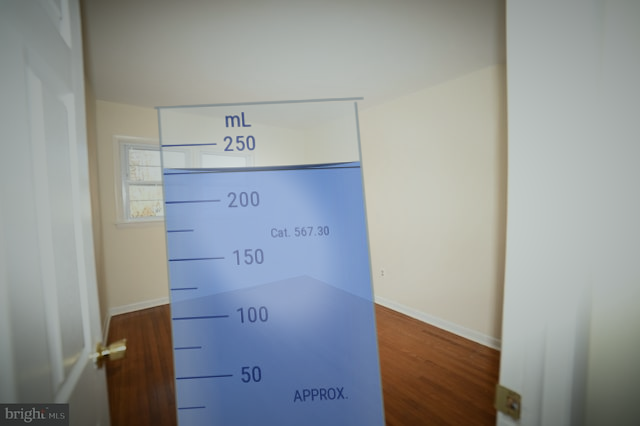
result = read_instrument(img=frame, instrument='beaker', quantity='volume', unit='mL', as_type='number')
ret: 225 mL
